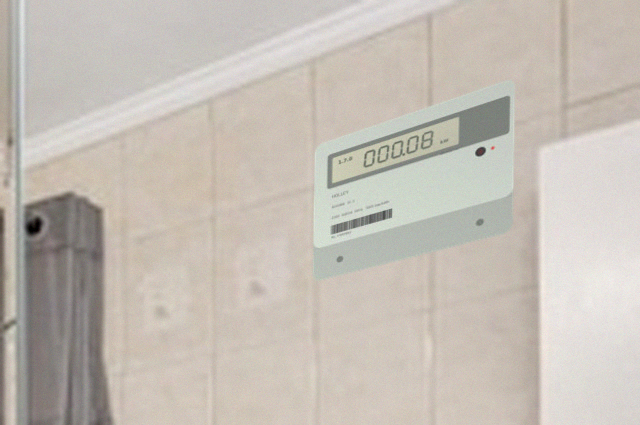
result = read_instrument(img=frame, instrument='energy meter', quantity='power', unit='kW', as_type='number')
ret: 0.08 kW
